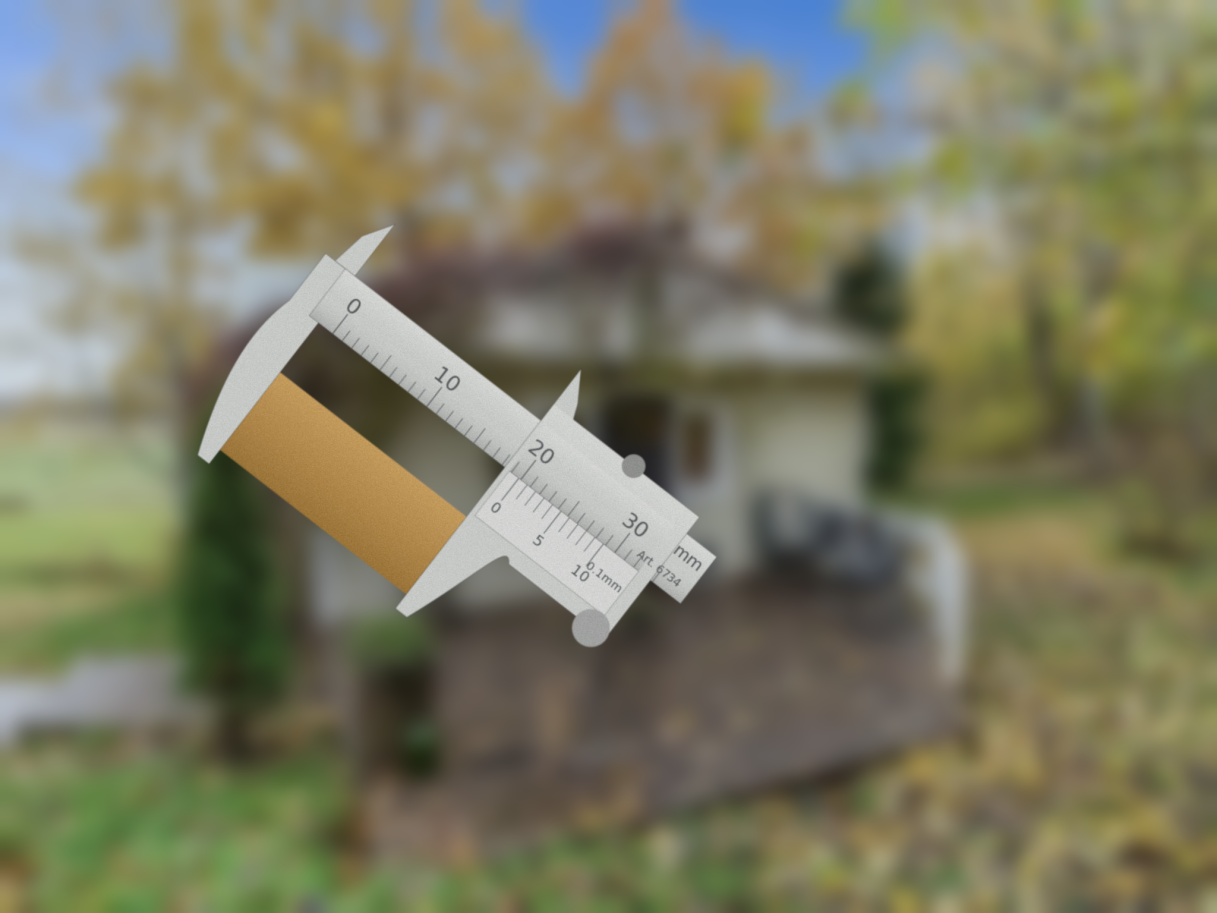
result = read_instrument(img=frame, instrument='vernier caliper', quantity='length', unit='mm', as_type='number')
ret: 19.8 mm
